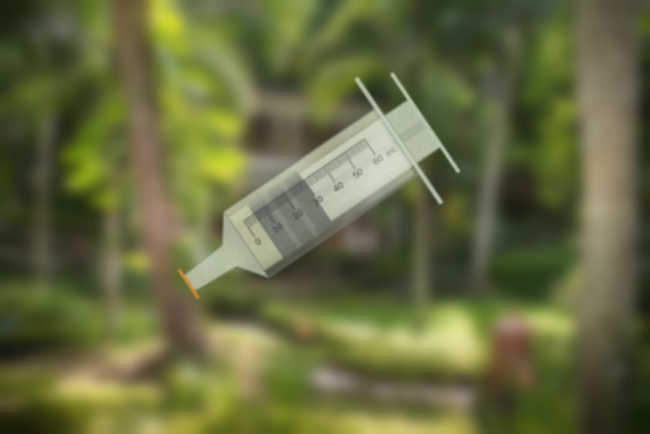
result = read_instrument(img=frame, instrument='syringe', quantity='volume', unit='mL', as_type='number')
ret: 5 mL
